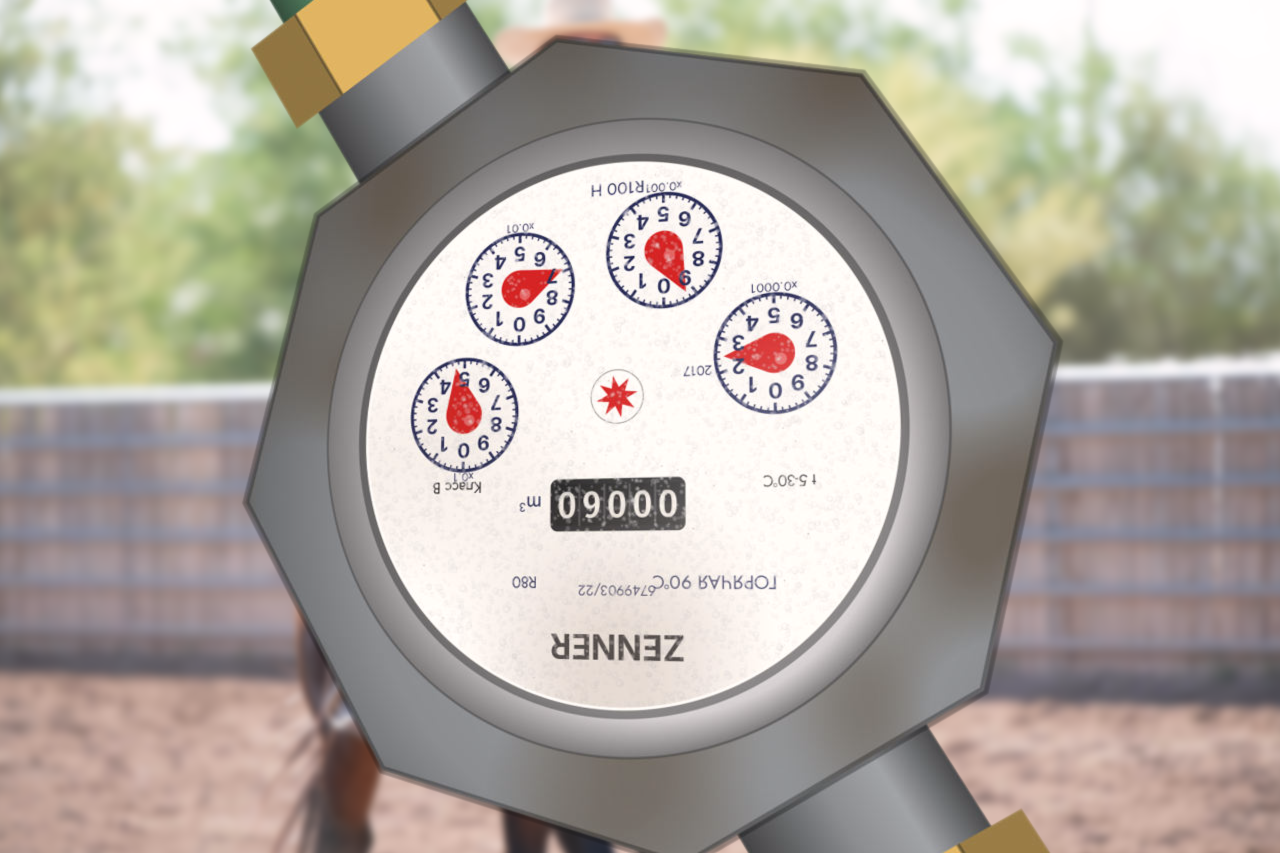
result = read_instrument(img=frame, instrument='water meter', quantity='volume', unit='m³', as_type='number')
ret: 60.4692 m³
